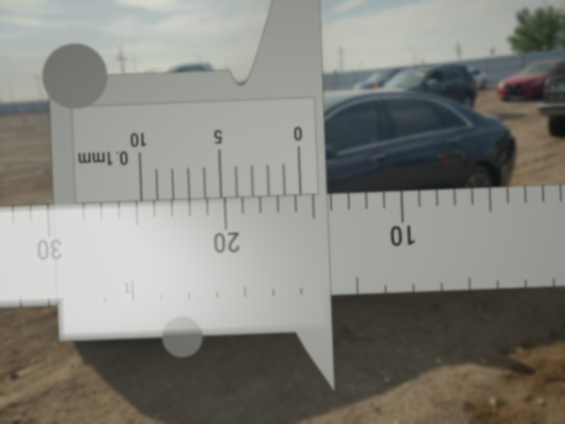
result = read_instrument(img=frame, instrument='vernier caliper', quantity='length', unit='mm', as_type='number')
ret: 15.7 mm
